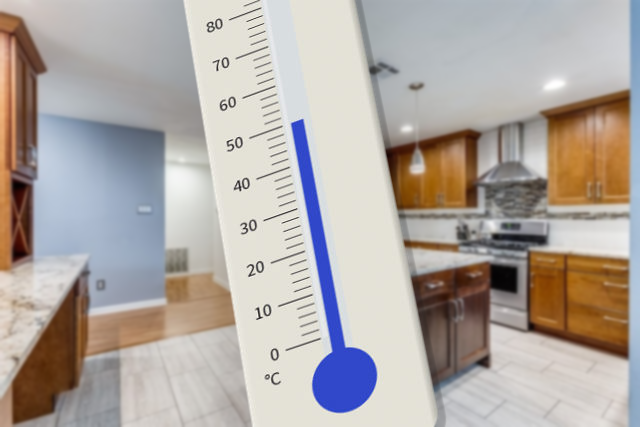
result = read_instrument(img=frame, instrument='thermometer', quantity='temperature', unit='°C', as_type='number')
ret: 50 °C
